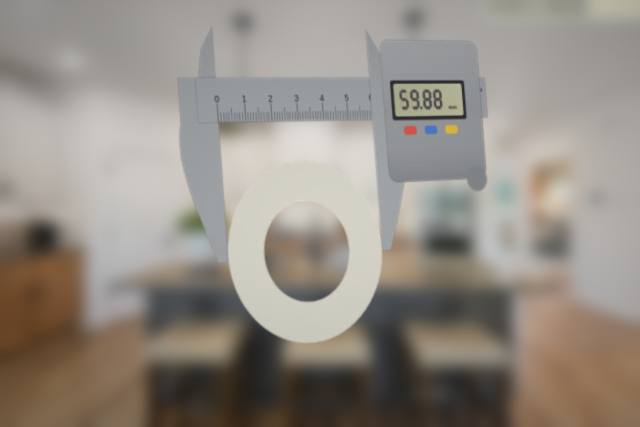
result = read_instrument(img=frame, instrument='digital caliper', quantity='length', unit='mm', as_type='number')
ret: 59.88 mm
